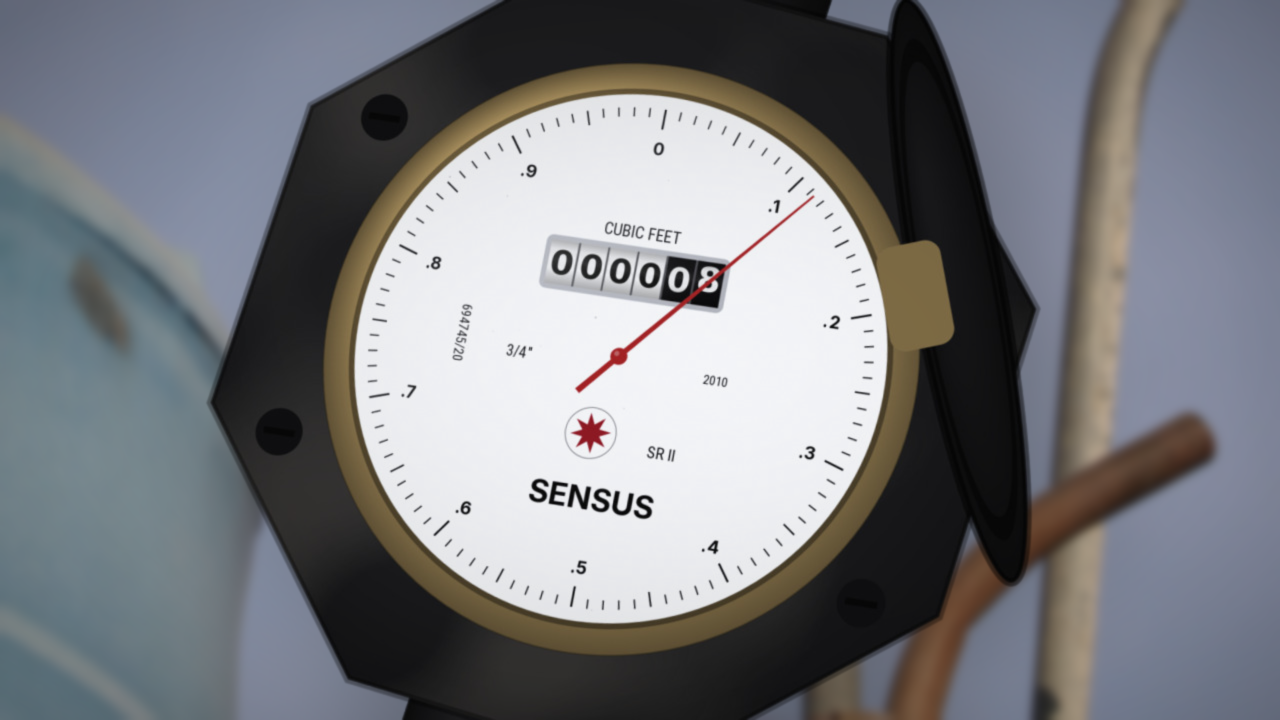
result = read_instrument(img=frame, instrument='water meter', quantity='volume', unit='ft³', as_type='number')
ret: 8.11 ft³
